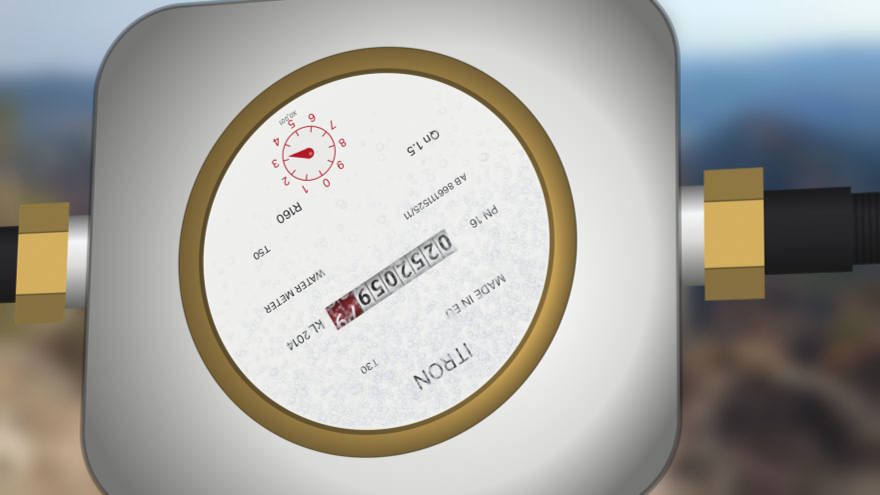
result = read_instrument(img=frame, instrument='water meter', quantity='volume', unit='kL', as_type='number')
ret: 252059.793 kL
